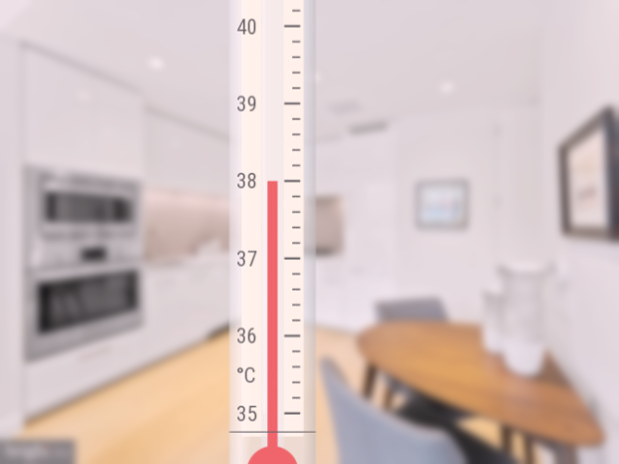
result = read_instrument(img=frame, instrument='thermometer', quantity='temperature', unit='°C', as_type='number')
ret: 38 °C
